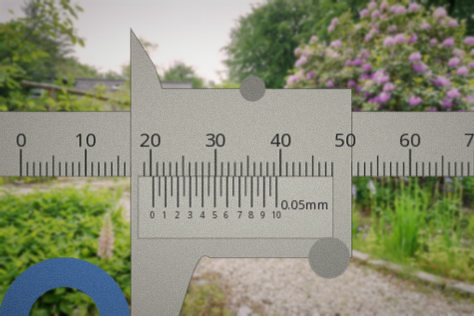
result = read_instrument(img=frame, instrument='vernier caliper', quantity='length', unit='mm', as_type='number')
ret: 20.4 mm
